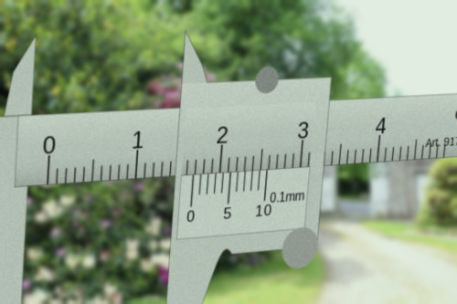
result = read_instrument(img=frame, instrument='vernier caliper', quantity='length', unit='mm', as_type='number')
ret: 16.8 mm
